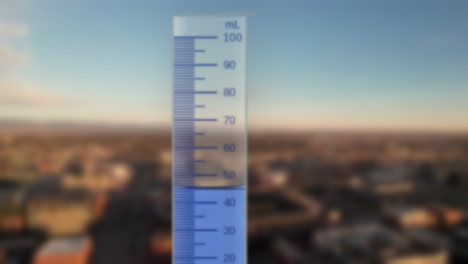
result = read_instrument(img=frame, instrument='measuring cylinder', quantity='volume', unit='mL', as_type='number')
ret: 45 mL
